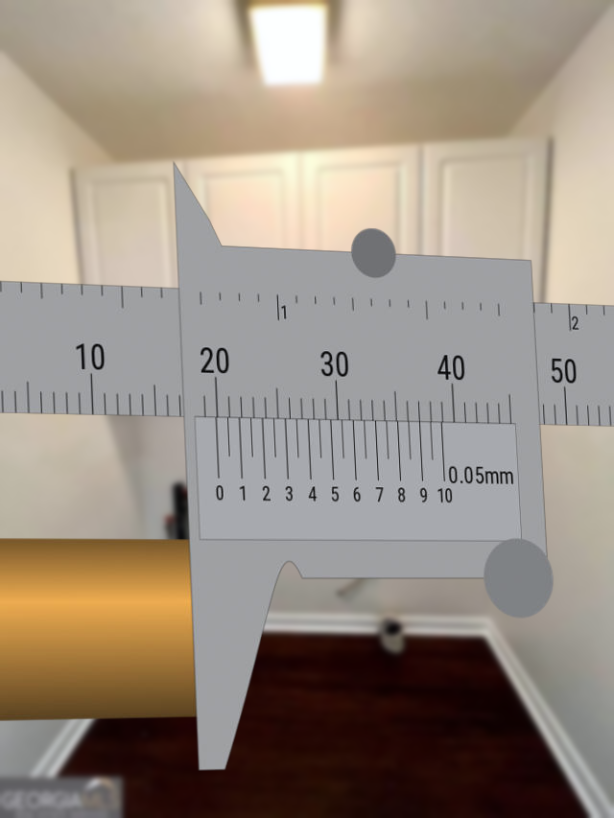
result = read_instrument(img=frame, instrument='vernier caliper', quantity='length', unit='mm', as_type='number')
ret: 19.9 mm
